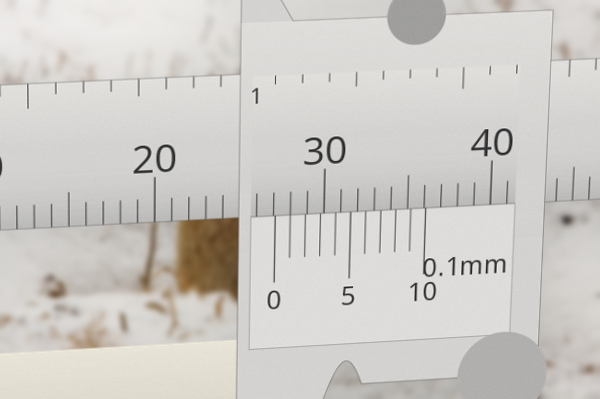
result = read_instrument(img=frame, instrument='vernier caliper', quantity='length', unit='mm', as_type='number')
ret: 27.1 mm
